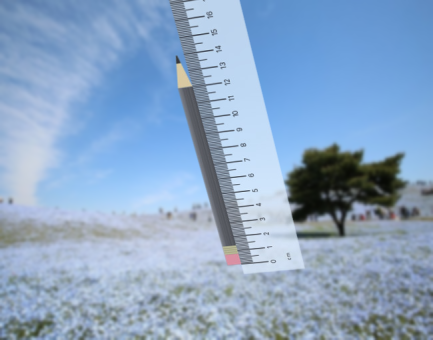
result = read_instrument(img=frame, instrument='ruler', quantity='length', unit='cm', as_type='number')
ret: 14 cm
